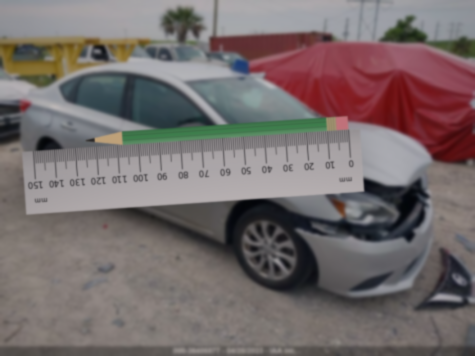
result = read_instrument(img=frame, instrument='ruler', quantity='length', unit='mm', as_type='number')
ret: 125 mm
